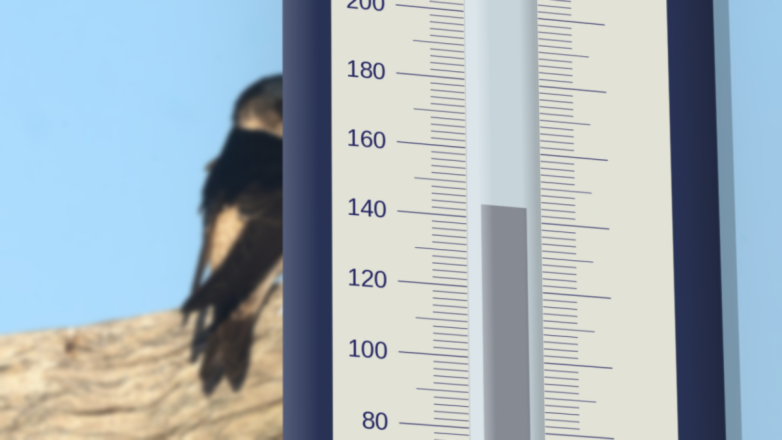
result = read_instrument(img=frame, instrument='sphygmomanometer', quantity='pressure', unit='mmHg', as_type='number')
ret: 144 mmHg
